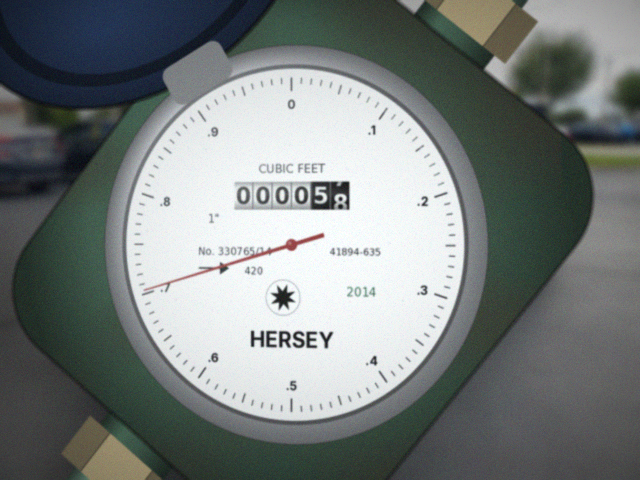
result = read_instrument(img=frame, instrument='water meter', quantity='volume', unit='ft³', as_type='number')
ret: 57.70 ft³
